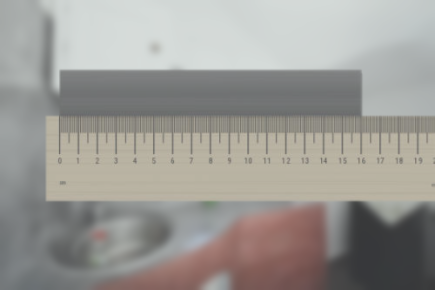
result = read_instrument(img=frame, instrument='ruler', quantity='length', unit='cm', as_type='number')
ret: 16 cm
